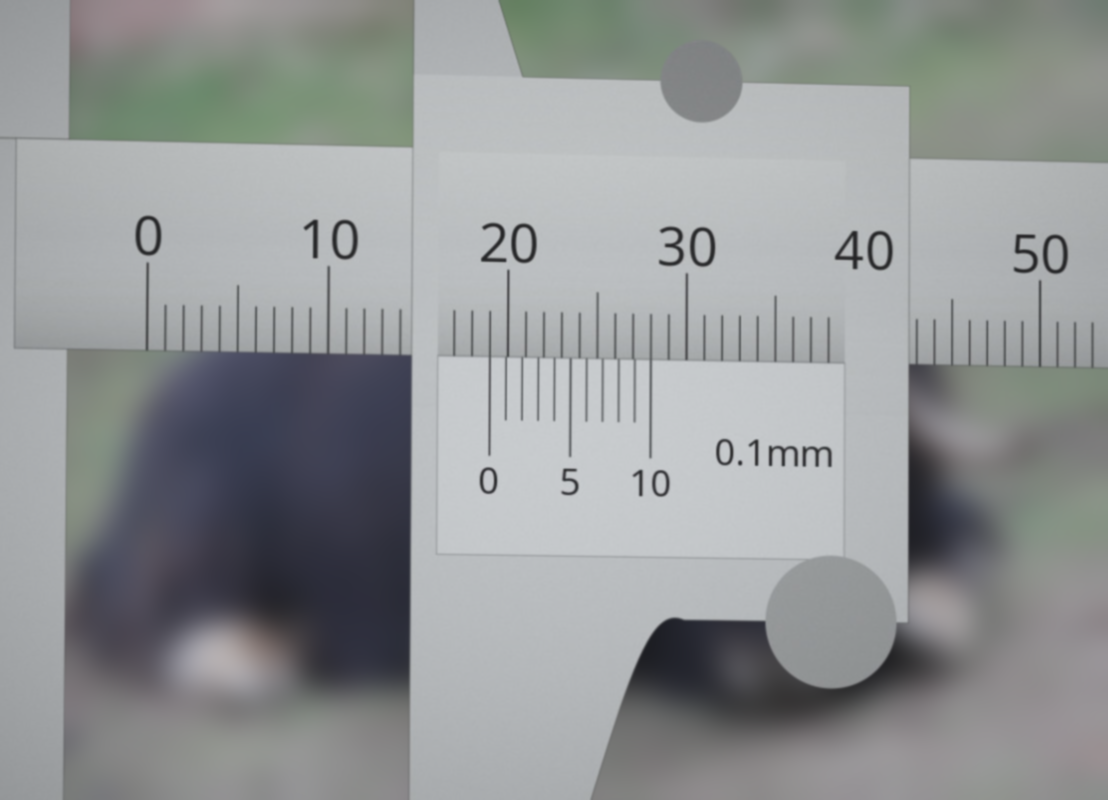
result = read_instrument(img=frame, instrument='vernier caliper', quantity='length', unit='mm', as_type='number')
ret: 19.0 mm
